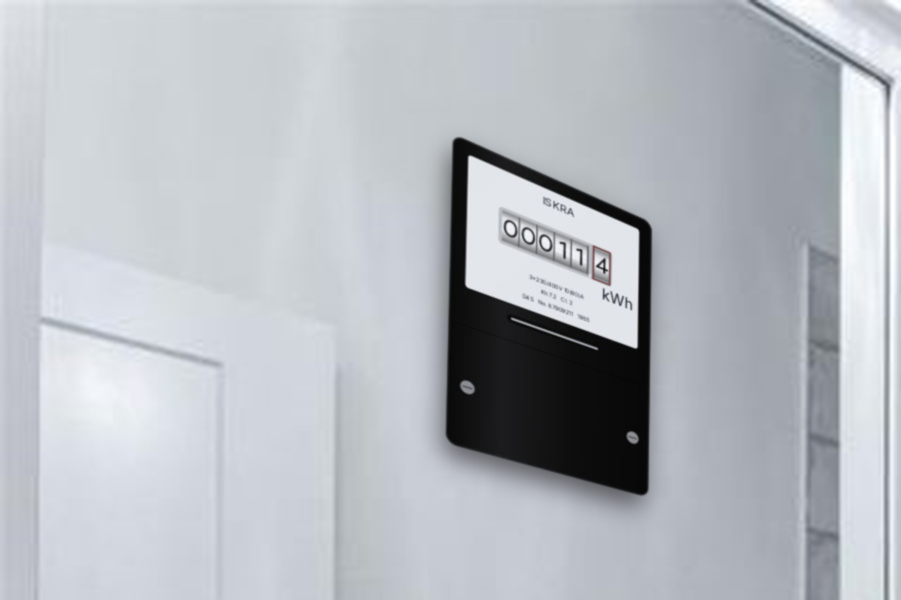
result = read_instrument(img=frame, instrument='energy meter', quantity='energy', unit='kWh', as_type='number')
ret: 11.4 kWh
